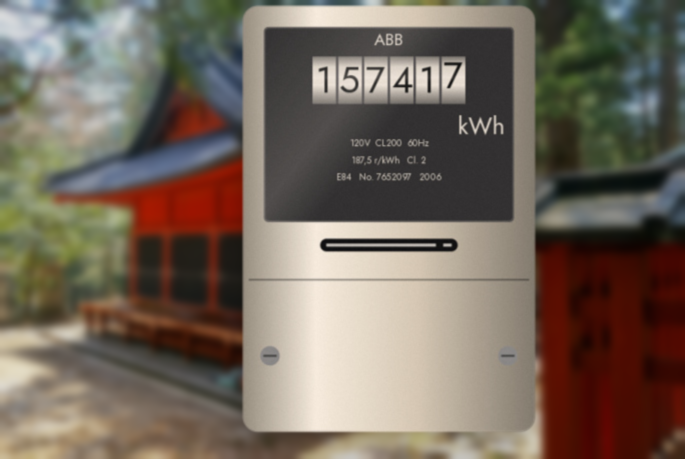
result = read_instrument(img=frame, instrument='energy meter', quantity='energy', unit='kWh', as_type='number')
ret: 157417 kWh
